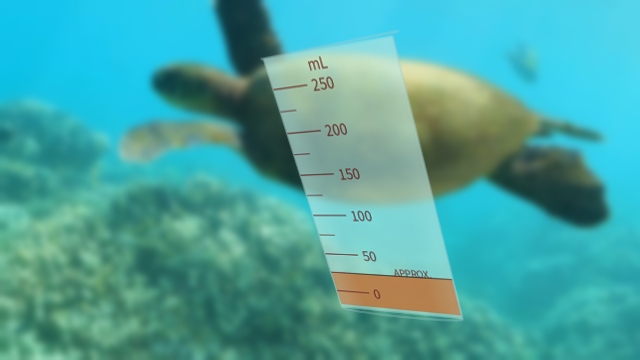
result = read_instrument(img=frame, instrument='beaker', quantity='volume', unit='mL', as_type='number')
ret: 25 mL
